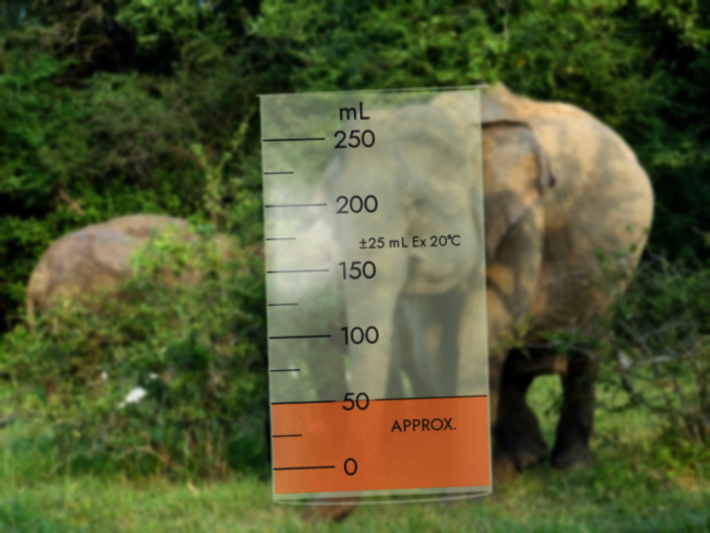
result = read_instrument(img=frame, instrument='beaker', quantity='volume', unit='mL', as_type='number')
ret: 50 mL
